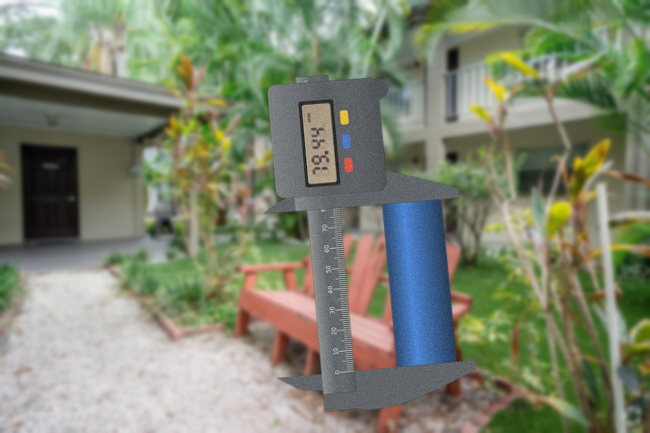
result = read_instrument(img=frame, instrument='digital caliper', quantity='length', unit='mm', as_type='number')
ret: 79.44 mm
